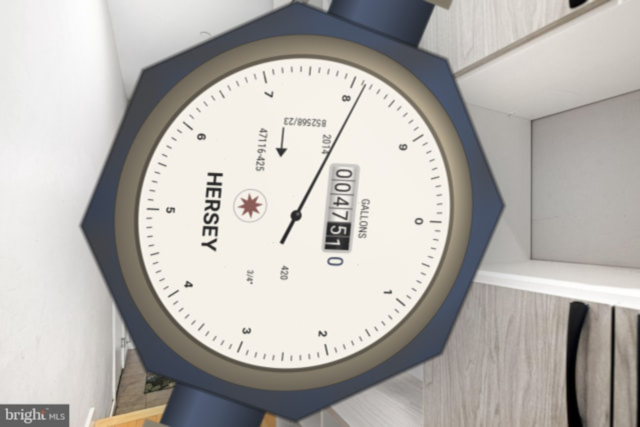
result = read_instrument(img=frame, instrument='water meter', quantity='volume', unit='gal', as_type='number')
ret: 47508.1 gal
